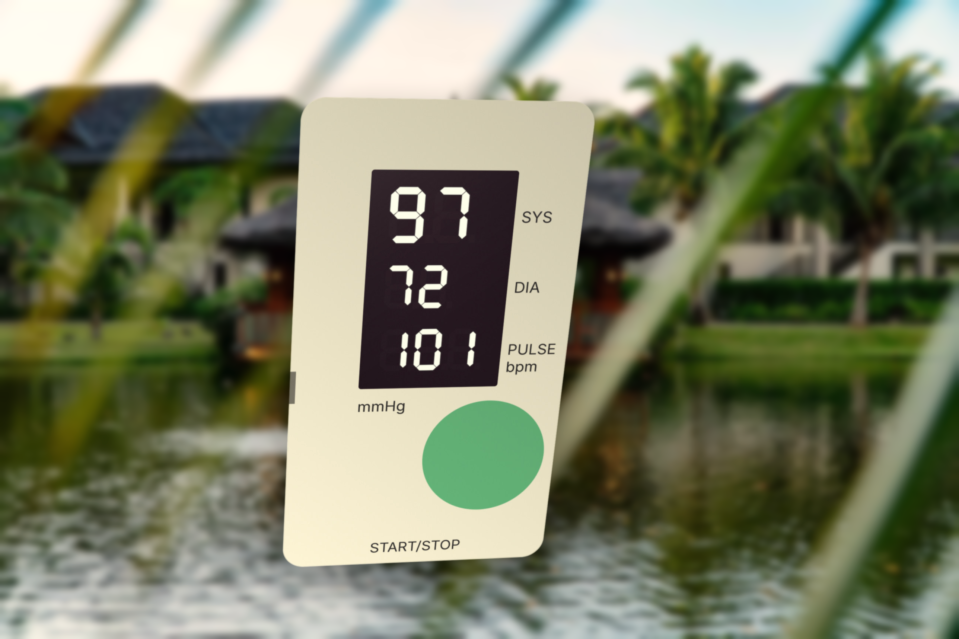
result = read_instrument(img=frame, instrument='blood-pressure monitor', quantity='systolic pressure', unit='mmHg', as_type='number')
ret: 97 mmHg
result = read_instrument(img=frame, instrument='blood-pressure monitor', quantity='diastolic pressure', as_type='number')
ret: 72 mmHg
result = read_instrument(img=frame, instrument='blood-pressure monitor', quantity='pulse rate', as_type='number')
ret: 101 bpm
